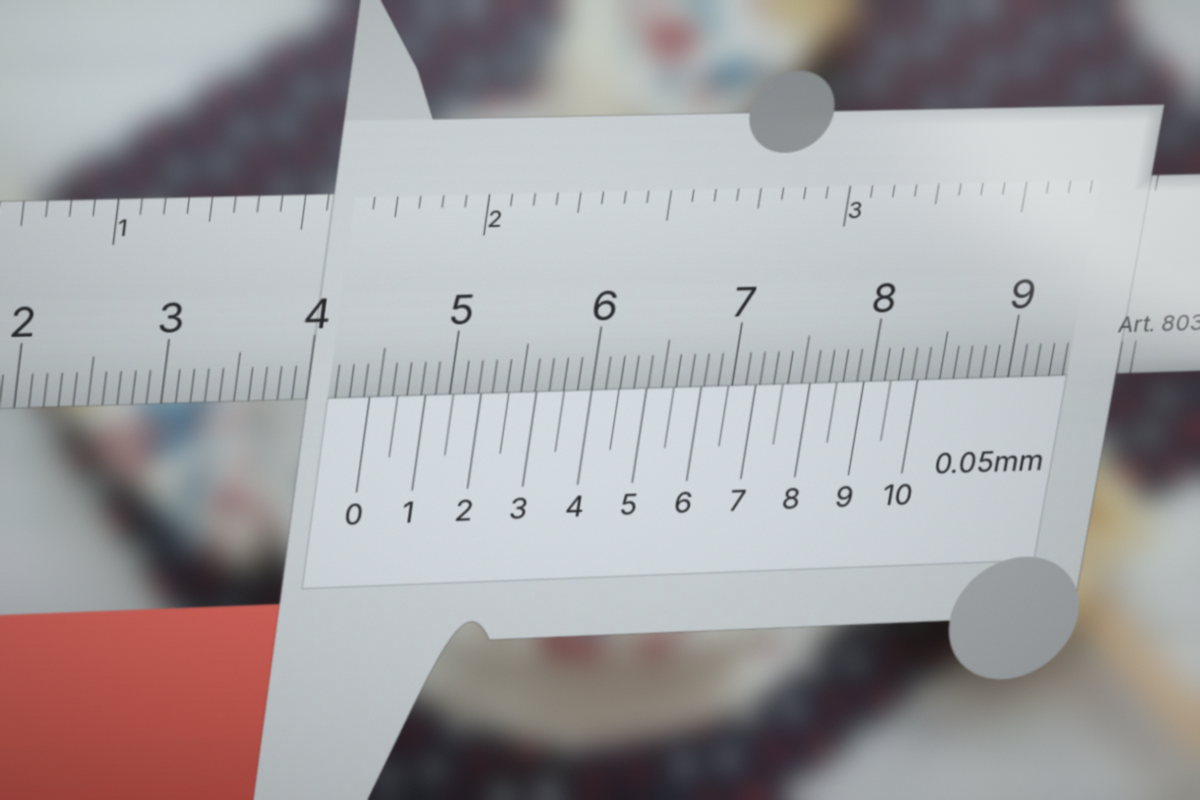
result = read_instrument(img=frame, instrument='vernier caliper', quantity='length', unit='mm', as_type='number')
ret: 44.4 mm
